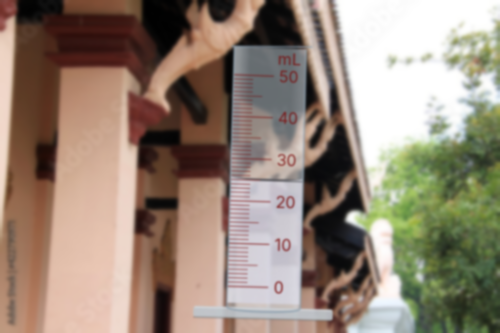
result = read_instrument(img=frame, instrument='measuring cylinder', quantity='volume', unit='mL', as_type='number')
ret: 25 mL
